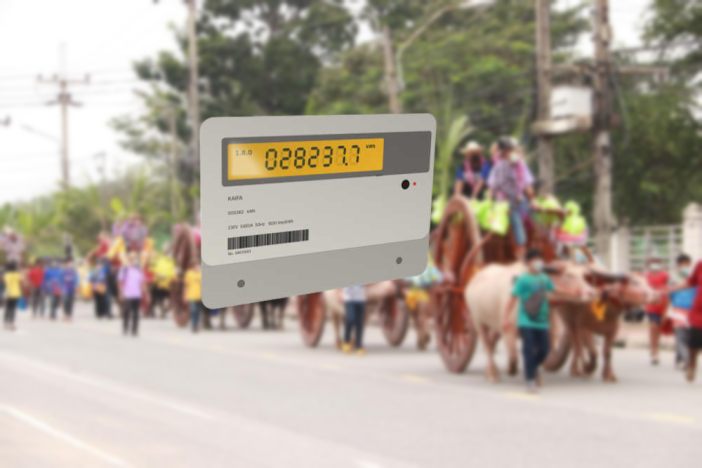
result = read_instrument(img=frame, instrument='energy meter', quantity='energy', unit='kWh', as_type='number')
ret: 28237.7 kWh
